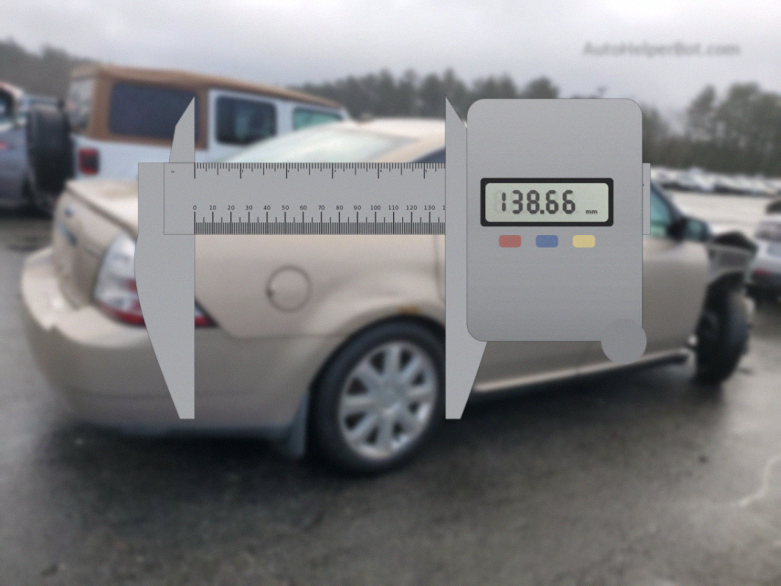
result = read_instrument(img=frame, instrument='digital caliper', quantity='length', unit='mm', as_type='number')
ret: 138.66 mm
